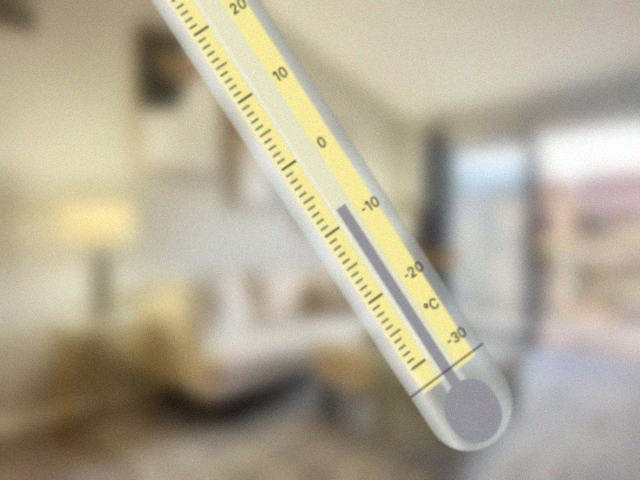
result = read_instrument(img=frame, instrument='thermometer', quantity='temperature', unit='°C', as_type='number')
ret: -8 °C
